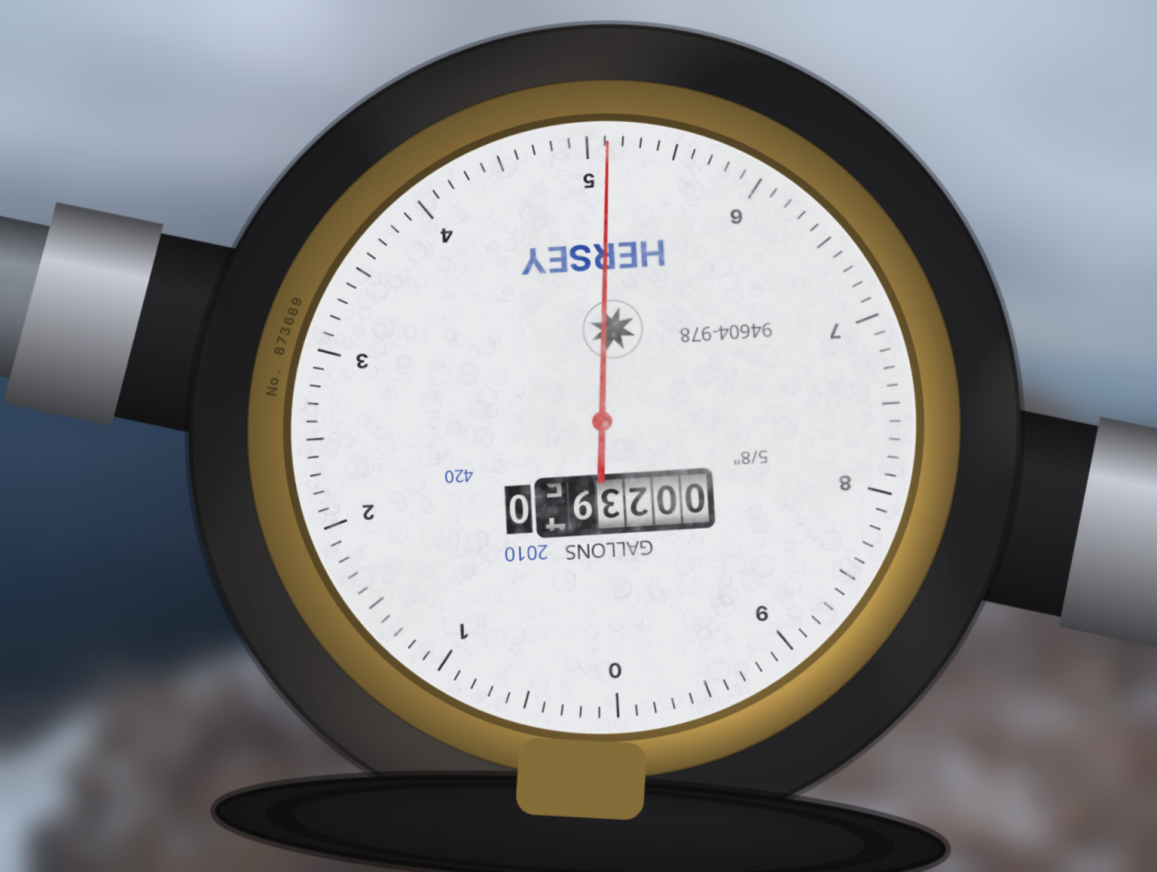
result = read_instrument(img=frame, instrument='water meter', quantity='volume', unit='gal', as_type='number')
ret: 23945.1 gal
